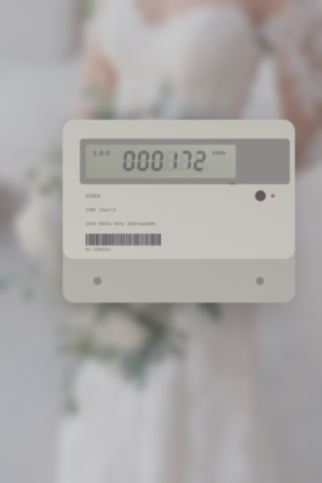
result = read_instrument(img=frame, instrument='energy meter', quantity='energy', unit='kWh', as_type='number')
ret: 172 kWh
